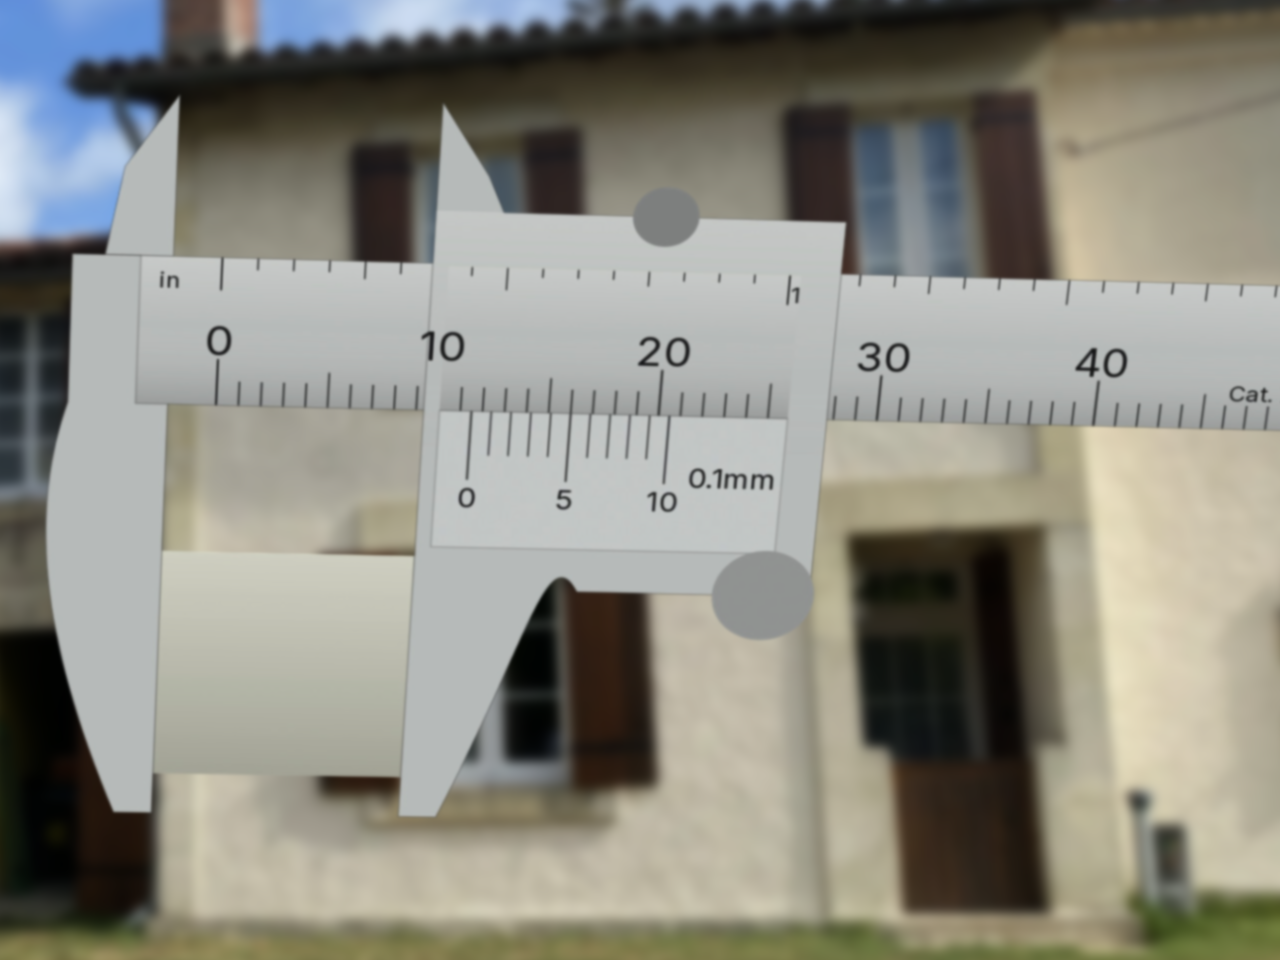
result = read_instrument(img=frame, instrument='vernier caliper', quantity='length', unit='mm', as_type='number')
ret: 11.5 mm
